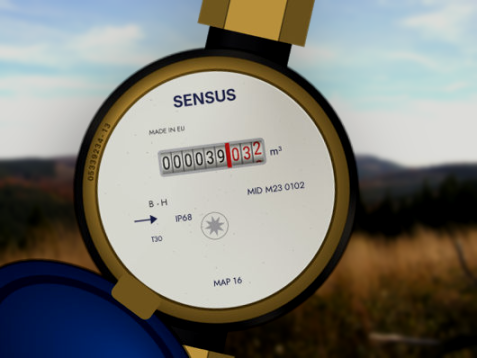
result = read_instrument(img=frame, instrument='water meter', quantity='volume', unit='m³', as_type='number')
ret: 39.032 m³
